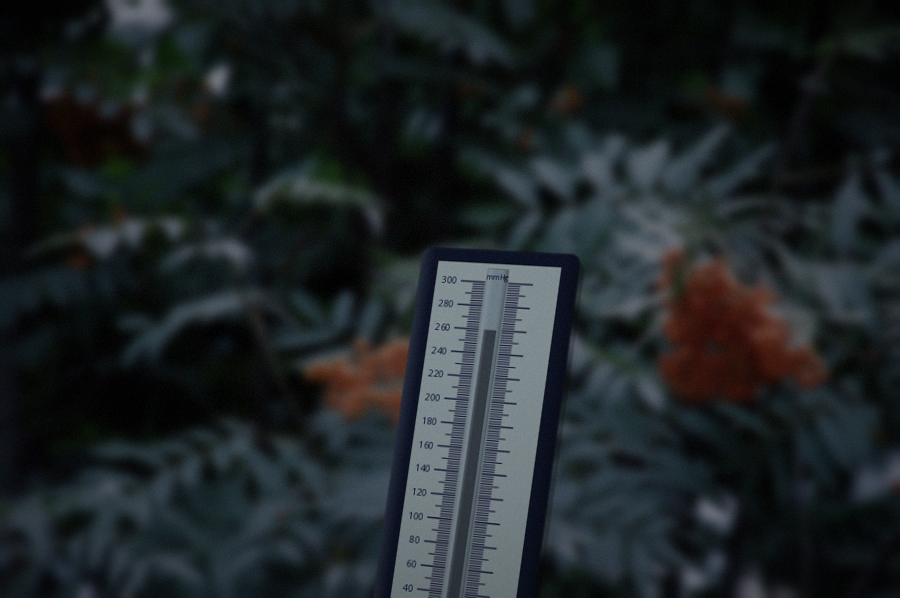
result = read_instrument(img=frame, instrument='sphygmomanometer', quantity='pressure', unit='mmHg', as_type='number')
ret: 260 mmHg
